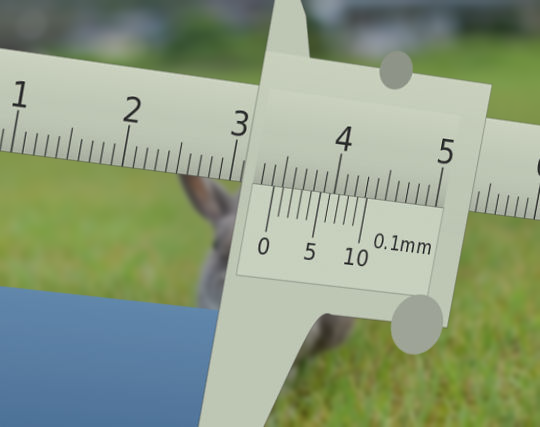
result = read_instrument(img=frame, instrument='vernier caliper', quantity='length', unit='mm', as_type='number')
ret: 34.2 mm
